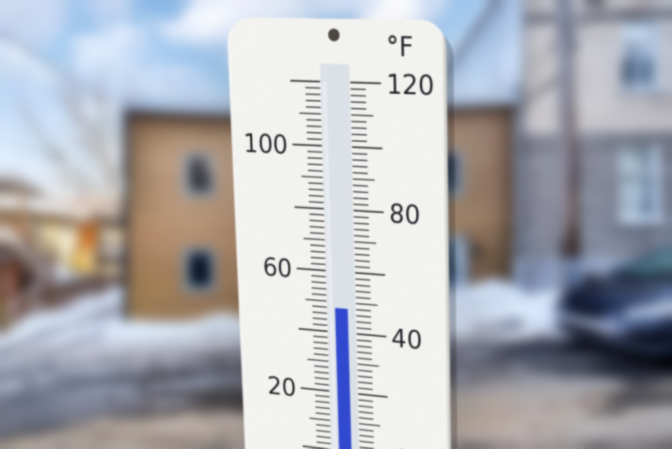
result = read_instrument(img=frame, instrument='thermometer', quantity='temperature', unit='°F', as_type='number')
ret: 48 °F
